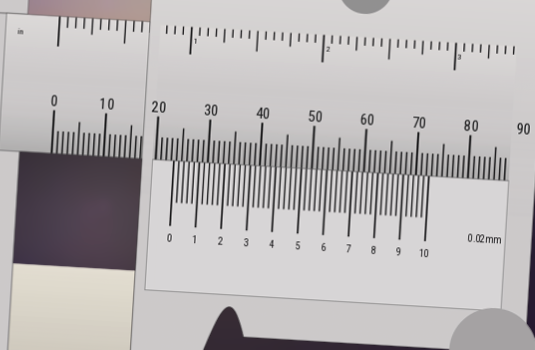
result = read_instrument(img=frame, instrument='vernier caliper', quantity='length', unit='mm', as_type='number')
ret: 23.5 mm
